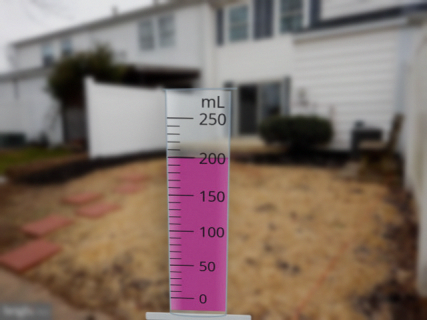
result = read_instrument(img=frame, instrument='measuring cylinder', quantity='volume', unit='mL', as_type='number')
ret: 200 mL
